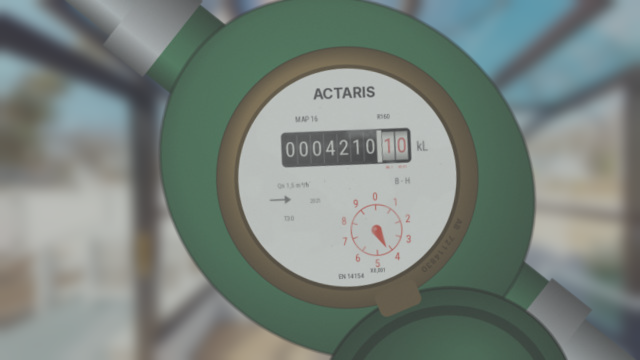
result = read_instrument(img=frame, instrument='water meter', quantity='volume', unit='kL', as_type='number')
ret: 4210.104 kL
